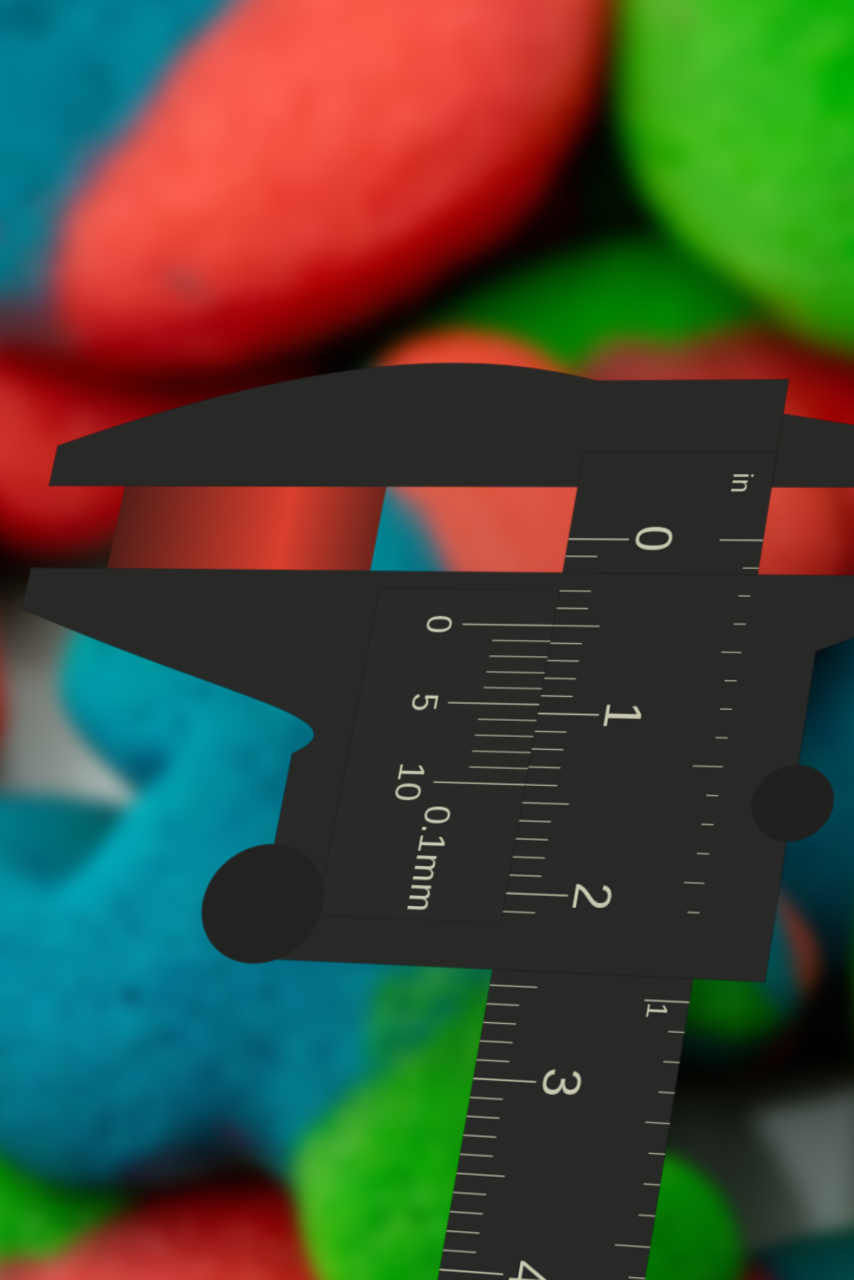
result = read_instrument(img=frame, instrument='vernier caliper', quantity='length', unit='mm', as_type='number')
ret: 5.0 mm
